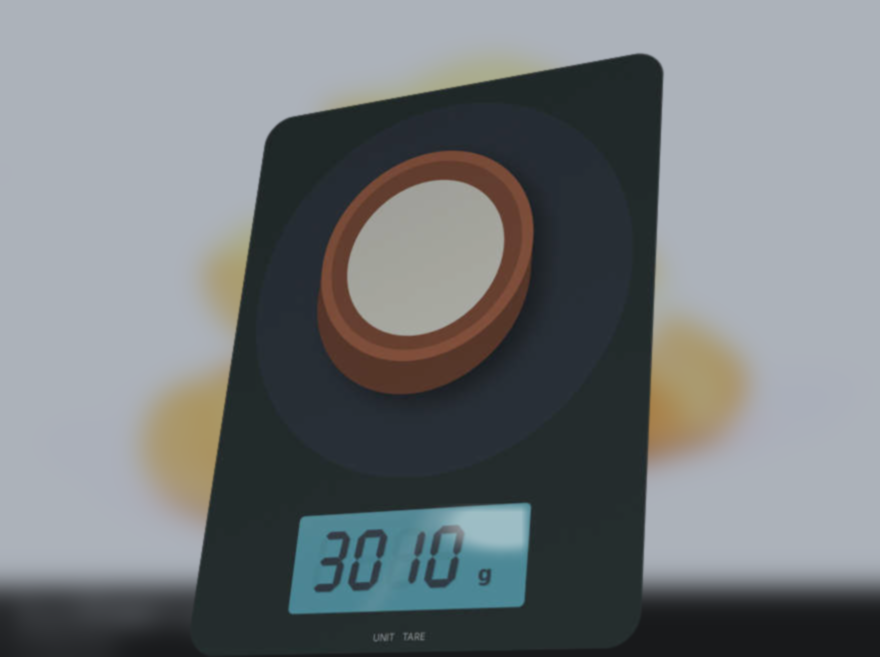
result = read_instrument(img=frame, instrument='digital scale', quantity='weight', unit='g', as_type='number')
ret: 3010 g
